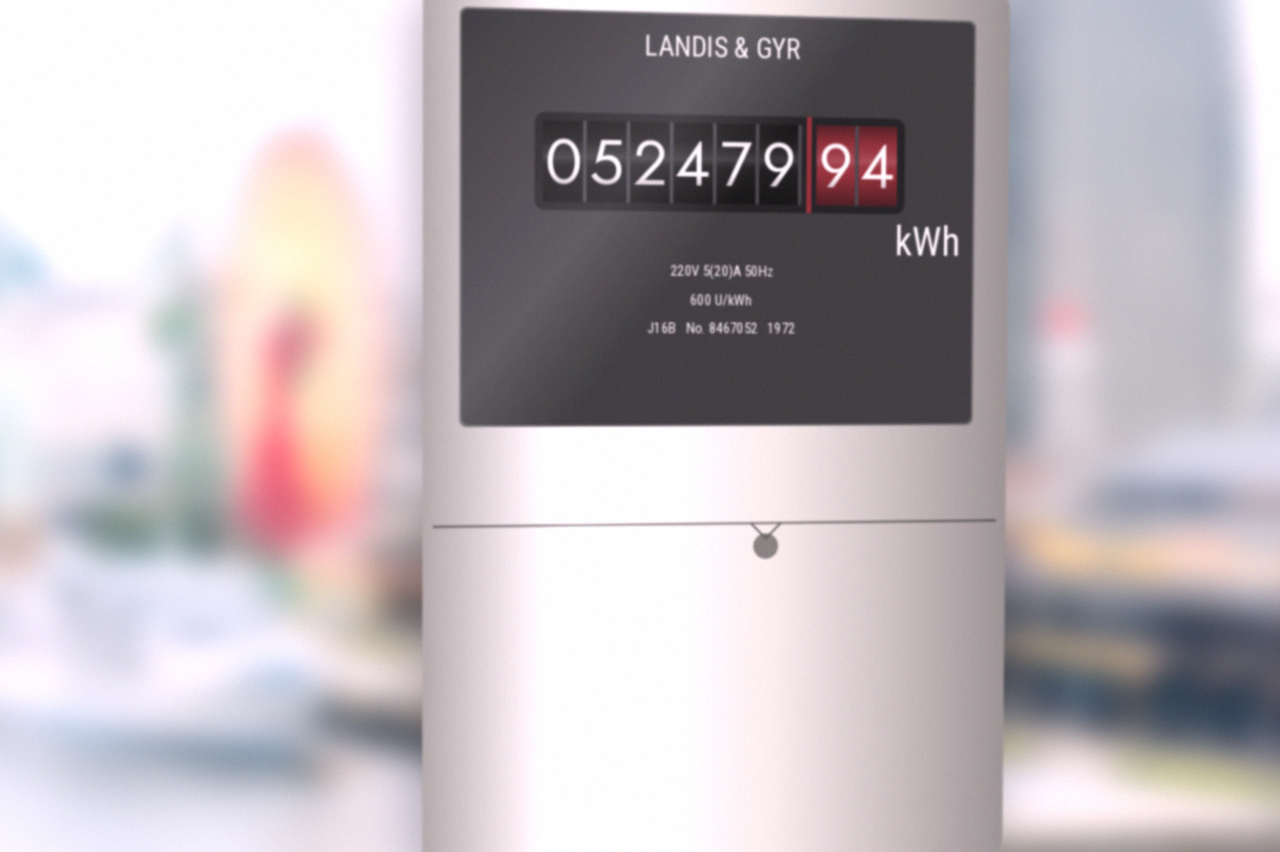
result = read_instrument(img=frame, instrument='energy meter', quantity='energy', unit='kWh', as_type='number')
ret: 52479.94 kWh
